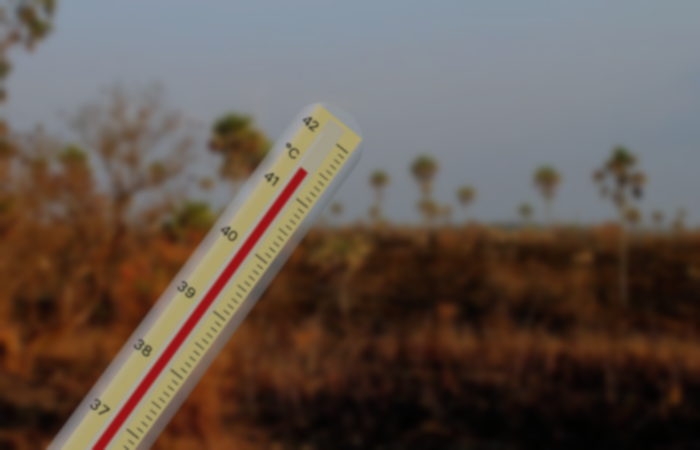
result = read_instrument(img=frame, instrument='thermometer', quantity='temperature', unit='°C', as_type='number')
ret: 41.4 °C
